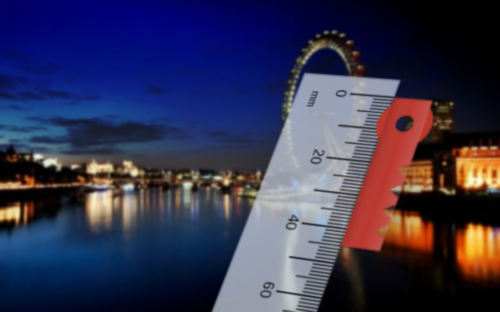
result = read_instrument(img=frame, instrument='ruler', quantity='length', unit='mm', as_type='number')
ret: 45 mm
